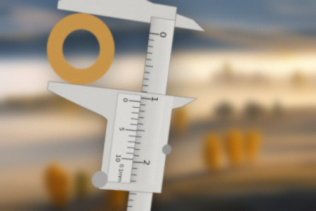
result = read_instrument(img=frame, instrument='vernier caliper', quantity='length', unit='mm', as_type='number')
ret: 10.6 mm
